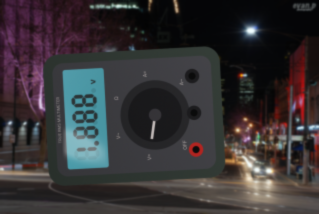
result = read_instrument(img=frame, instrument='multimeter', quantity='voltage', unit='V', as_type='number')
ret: 1.888 V
